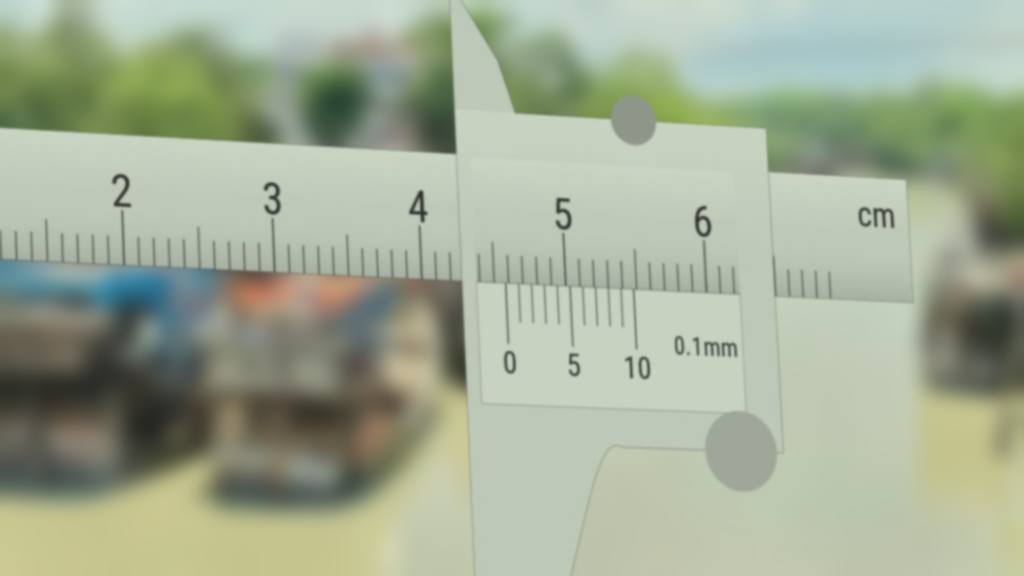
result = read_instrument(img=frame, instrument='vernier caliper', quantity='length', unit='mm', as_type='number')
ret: 45.8 mm
